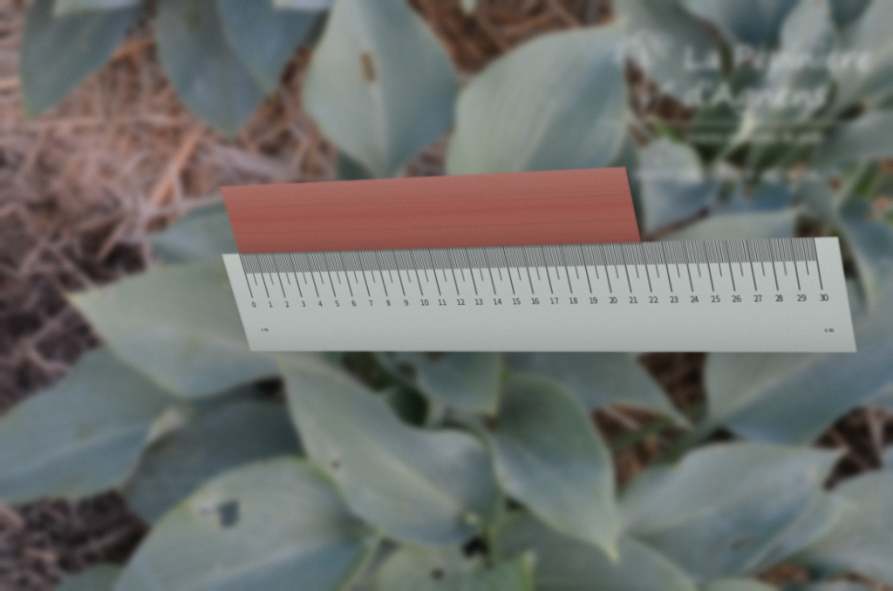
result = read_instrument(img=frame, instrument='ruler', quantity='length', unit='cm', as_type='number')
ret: 22 cm
